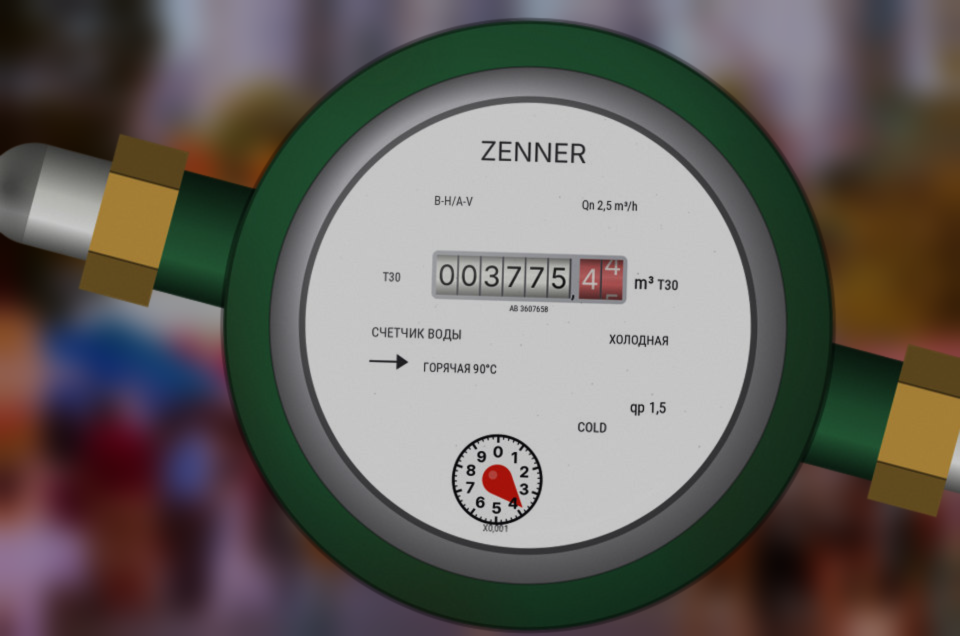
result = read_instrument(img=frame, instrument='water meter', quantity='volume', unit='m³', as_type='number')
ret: 3775.443 m³
